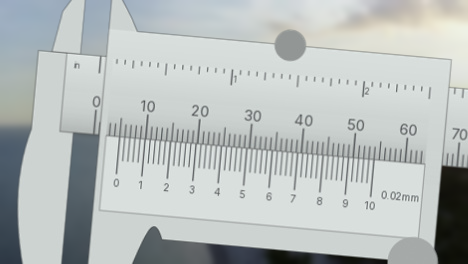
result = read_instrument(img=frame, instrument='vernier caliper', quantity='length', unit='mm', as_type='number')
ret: 5.0 mm
